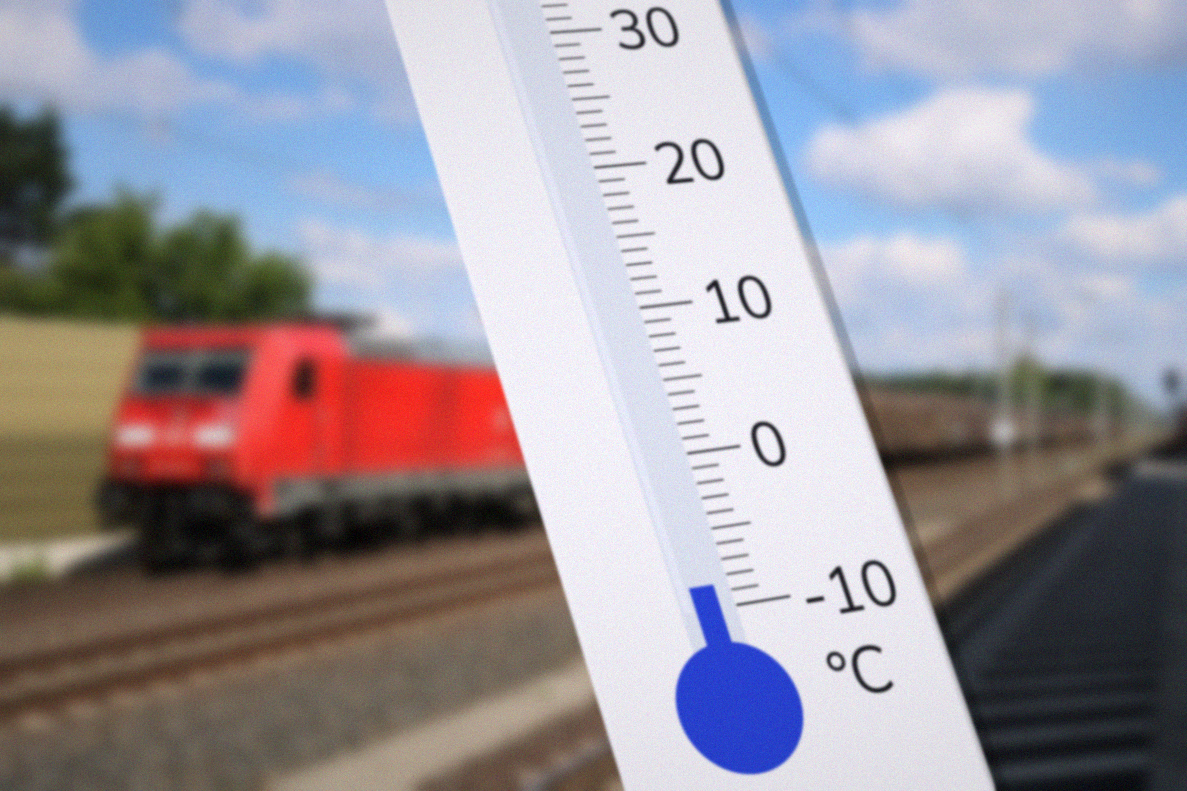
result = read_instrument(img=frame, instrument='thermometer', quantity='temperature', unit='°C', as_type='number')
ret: -8.5 °C
